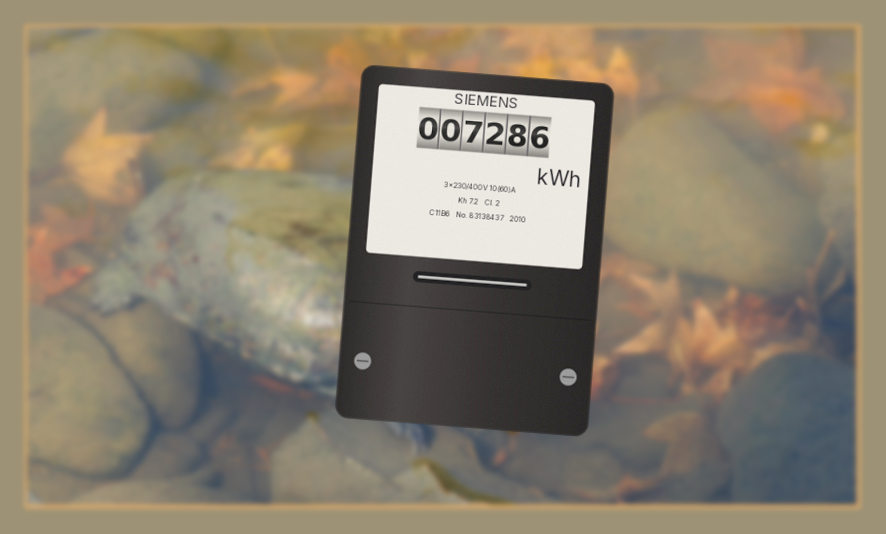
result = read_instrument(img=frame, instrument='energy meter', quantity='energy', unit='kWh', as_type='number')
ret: 7286 kWh
